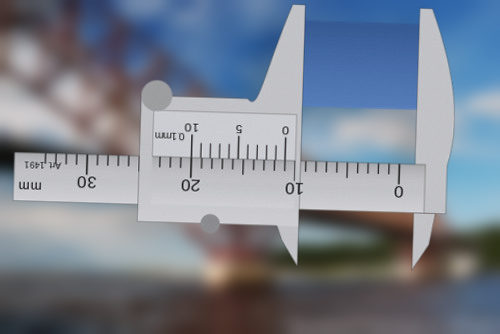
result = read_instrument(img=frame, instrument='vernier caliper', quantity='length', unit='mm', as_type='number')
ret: 11.0 mm
